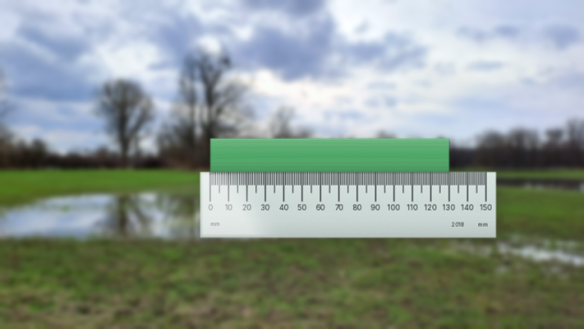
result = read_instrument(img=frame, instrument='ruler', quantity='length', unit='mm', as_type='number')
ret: 130 mm
